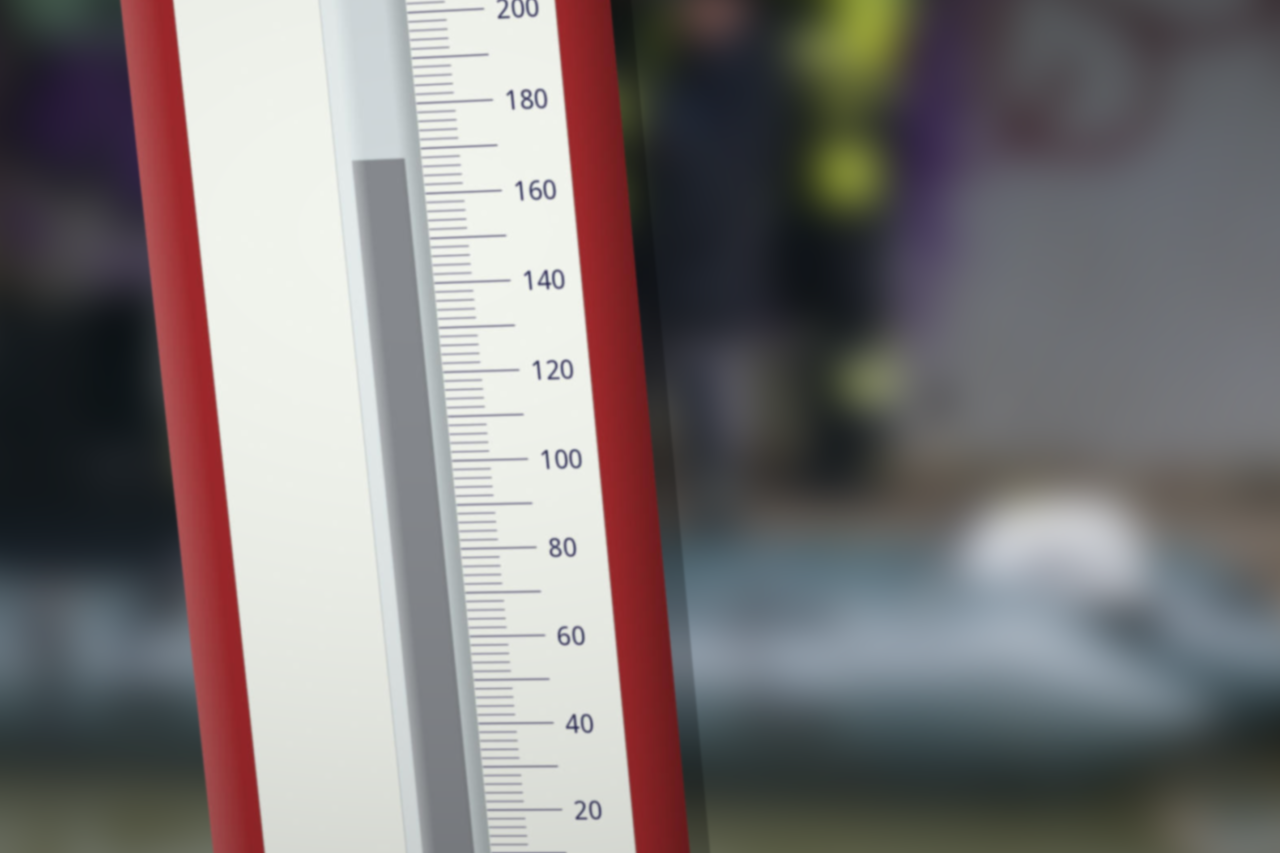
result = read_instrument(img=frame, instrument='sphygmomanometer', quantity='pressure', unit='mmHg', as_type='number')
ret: 168 mmHg
